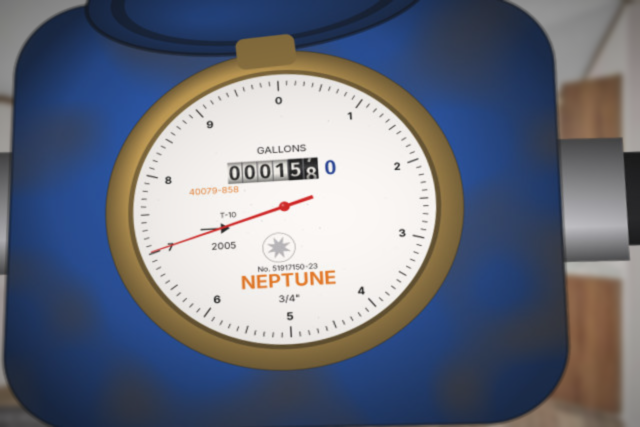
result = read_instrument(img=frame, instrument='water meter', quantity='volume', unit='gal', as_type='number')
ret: 1577.0 gal
